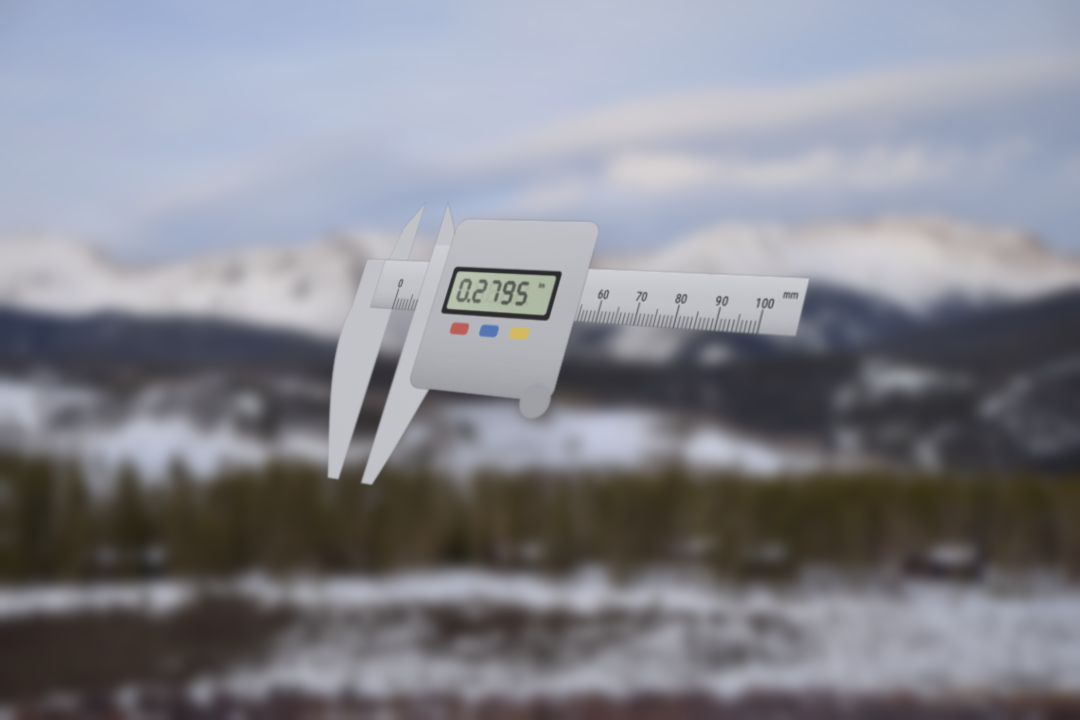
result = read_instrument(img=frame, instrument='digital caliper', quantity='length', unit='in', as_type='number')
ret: 0.2795 in
